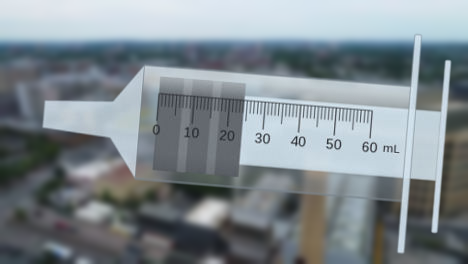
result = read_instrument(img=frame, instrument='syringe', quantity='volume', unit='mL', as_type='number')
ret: 0 mL
